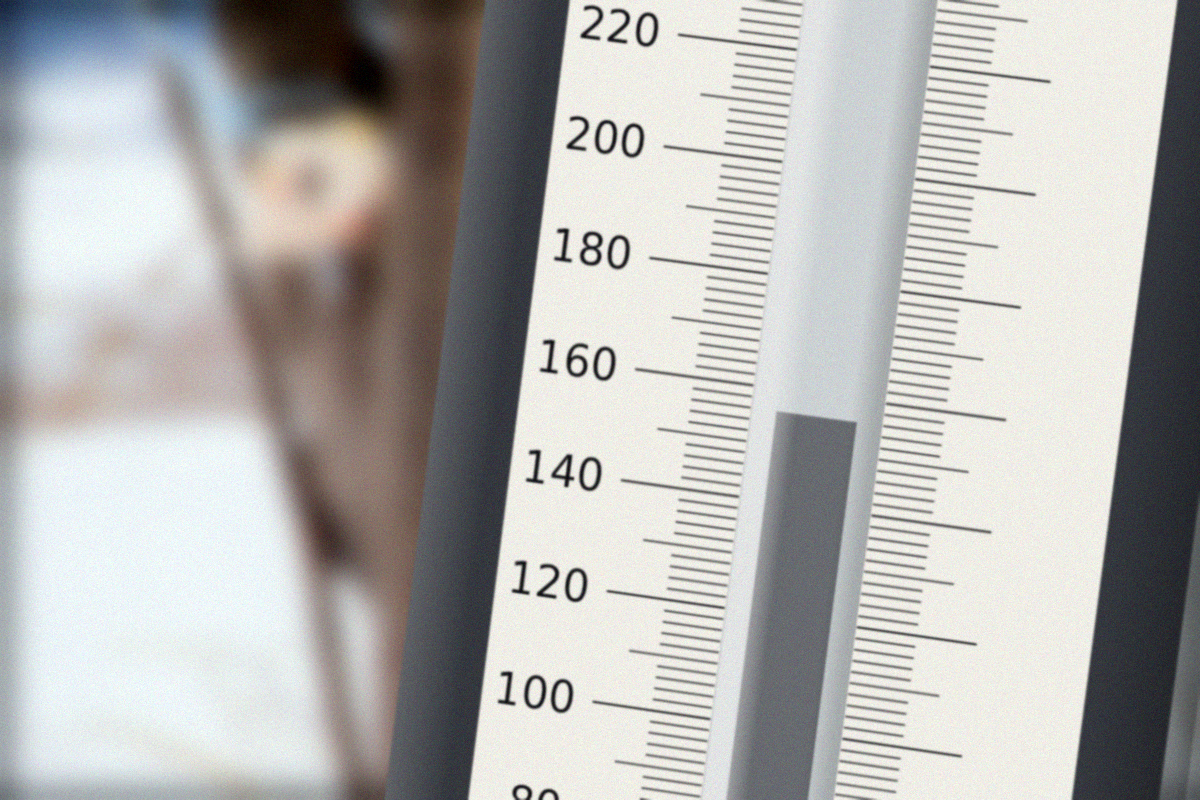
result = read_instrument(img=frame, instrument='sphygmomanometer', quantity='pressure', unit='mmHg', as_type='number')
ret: 156 mmHg
